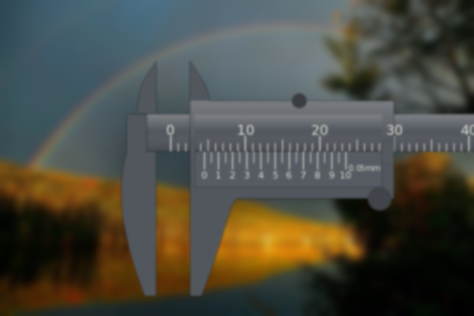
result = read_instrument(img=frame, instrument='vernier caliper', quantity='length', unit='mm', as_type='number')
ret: 4.5 mm
